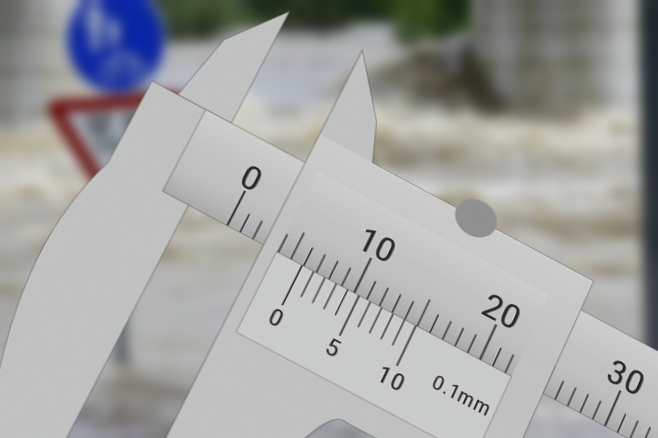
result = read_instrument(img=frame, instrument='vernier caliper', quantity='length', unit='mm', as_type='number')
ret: 5.9 mm
